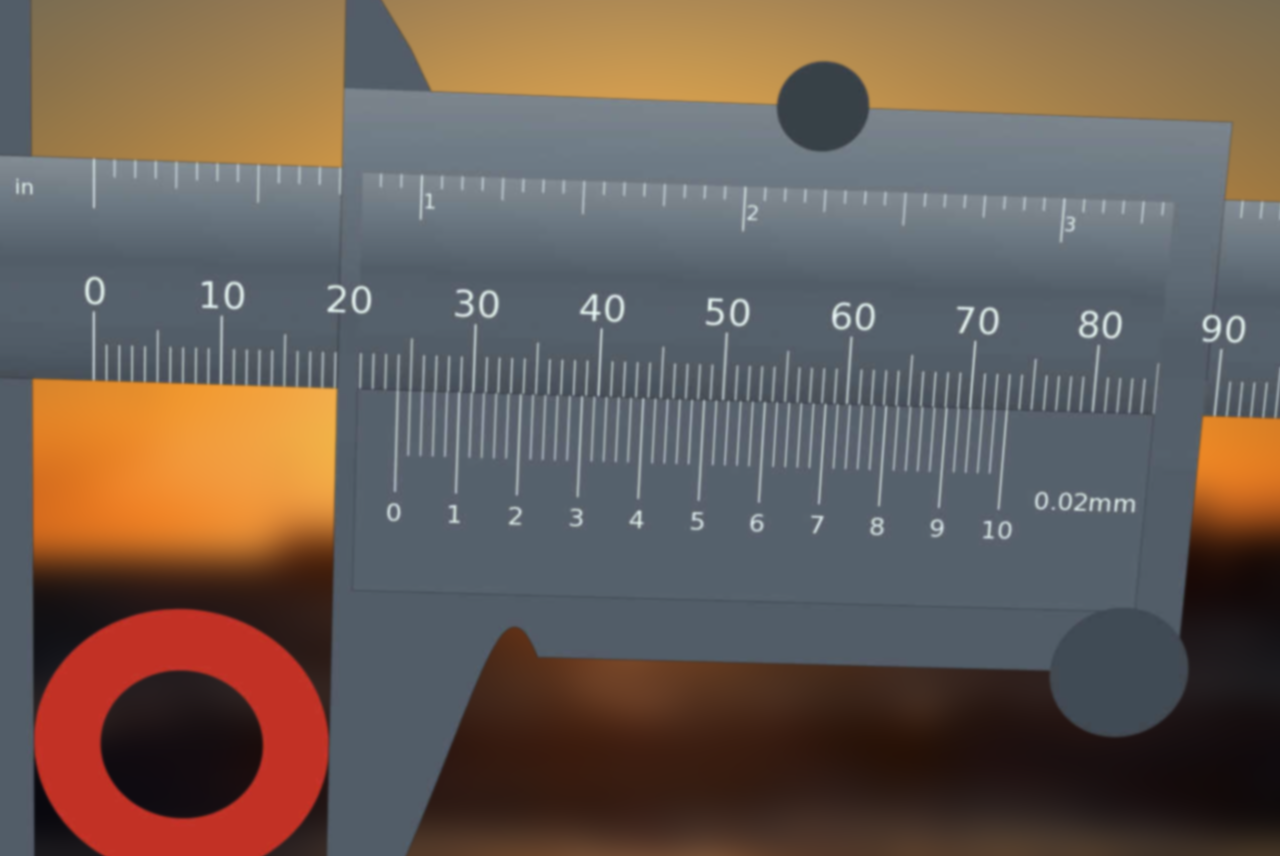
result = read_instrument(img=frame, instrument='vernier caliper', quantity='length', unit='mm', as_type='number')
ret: 24.0 mm
